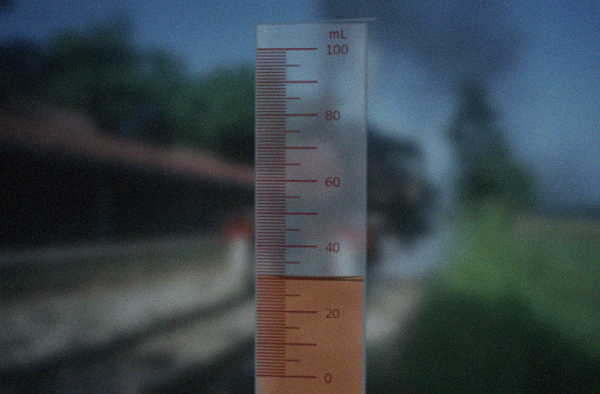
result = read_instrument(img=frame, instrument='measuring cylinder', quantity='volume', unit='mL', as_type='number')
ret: 30 mL
